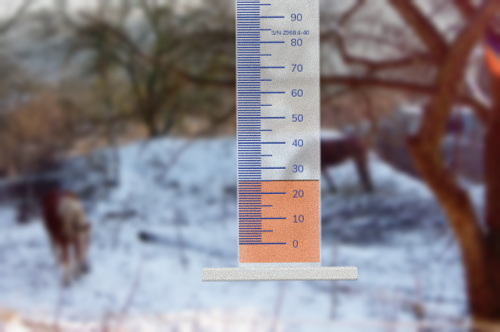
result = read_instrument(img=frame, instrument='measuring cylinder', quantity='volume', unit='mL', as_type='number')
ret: 25 mL
